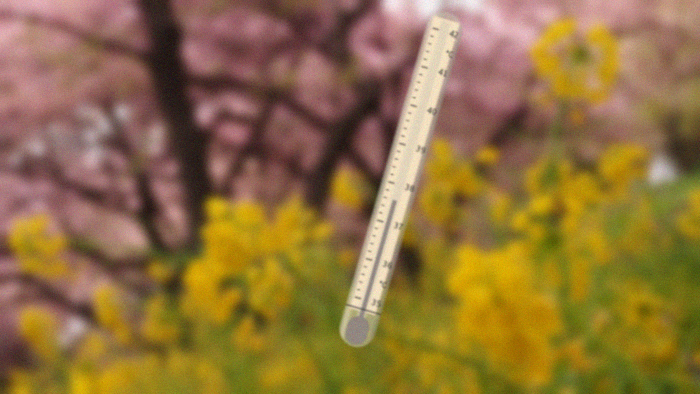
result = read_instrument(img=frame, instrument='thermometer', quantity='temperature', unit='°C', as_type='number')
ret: 37.6 °C
